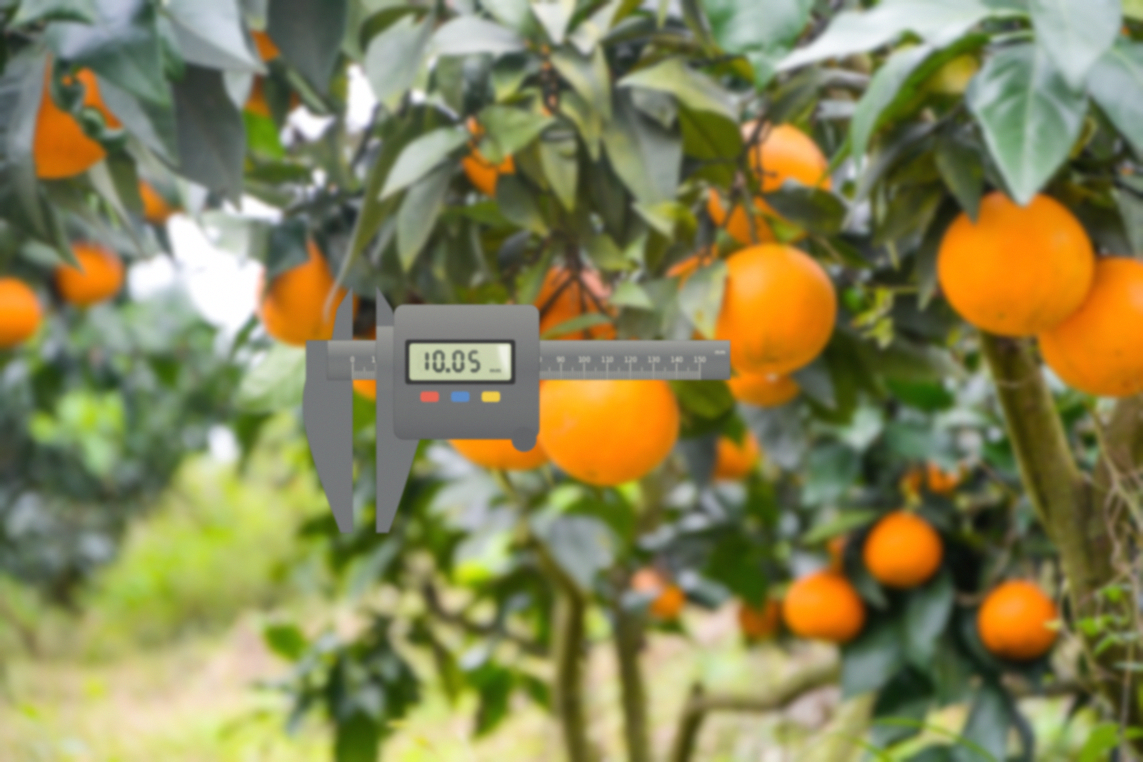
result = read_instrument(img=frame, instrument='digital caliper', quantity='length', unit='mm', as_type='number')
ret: 10.05 mm
